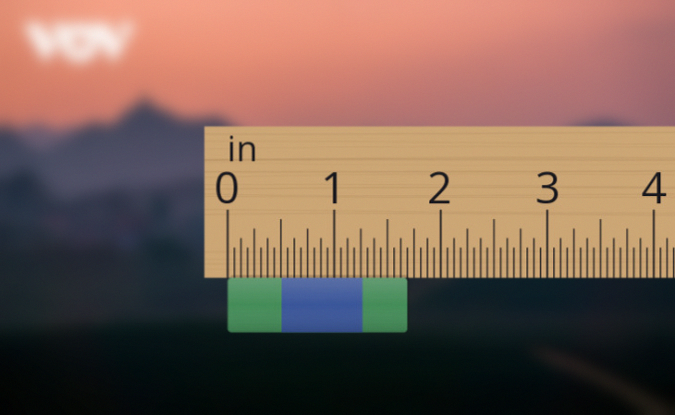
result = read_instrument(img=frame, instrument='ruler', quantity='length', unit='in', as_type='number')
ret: 1.6875 in
